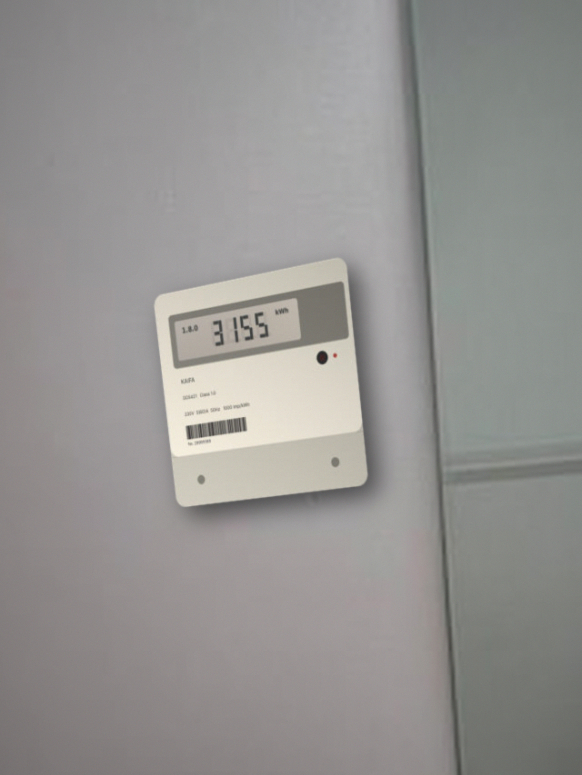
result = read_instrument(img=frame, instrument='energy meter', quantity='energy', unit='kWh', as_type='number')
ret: 3155 kWh
